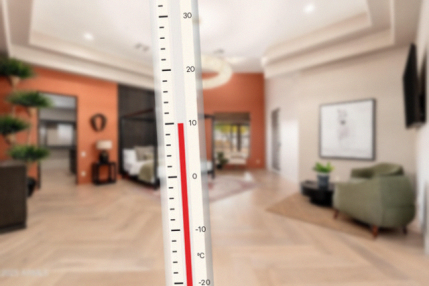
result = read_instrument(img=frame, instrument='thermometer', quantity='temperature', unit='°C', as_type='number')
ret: 10 °C
